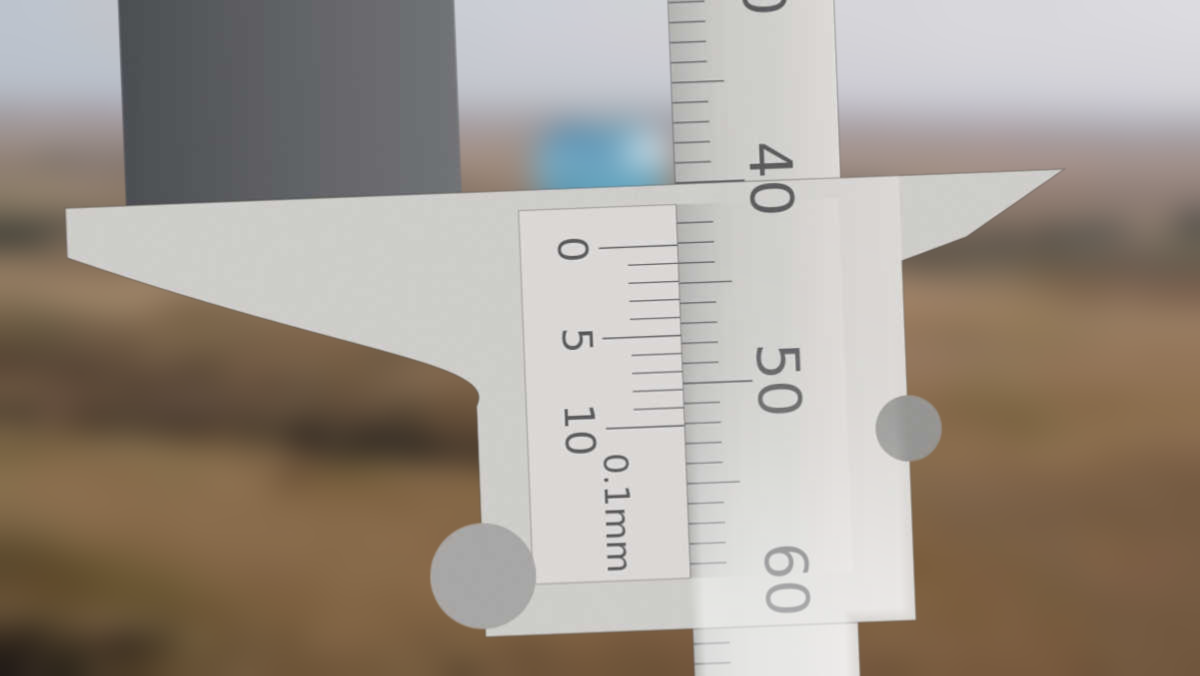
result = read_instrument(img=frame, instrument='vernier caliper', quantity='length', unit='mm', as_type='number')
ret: 43.1 mm
